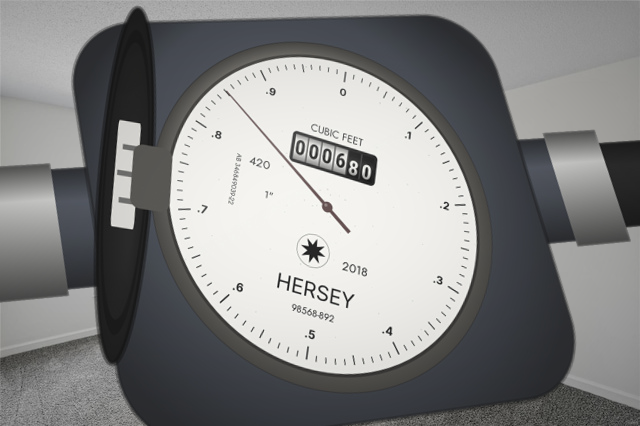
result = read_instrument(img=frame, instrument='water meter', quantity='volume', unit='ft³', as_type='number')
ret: 679.85 ft³
